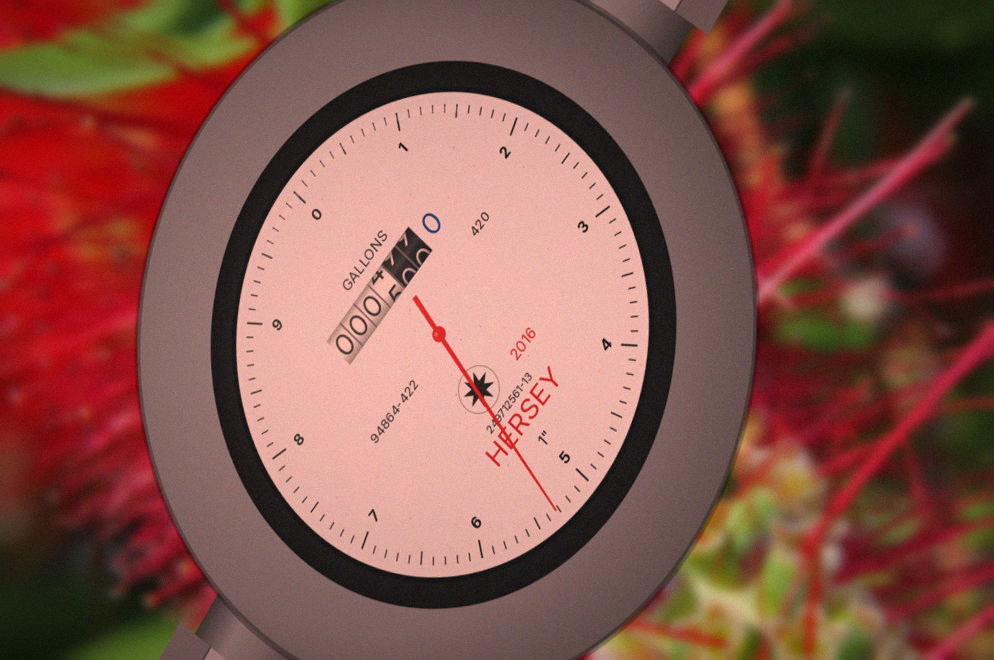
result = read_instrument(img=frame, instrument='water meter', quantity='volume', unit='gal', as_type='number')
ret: 4995.3 gal
